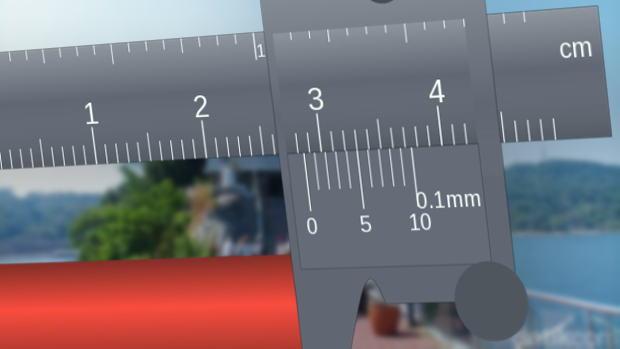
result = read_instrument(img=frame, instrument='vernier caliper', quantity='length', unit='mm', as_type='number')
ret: 28.5 mm
